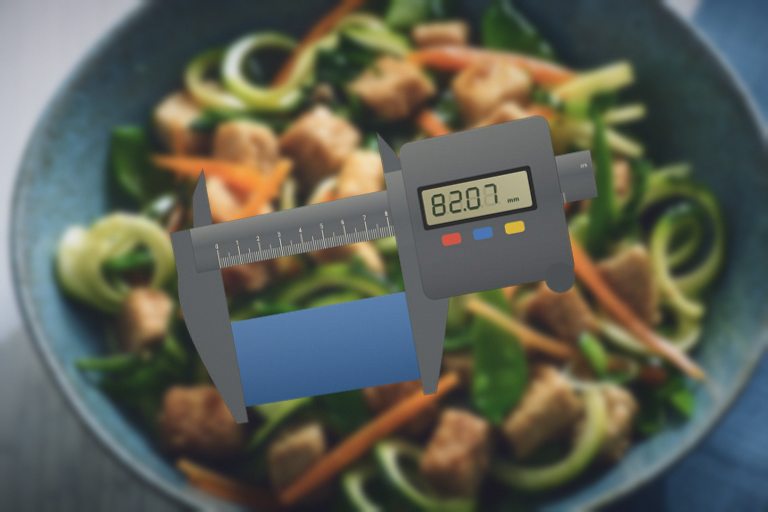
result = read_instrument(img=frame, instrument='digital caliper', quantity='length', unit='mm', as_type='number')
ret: 82.07 mm
